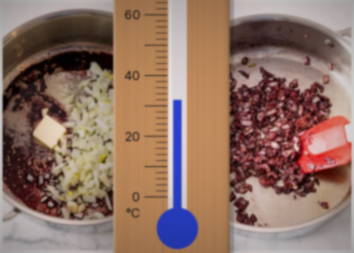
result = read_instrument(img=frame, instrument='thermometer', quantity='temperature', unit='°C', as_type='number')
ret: 32 °C
